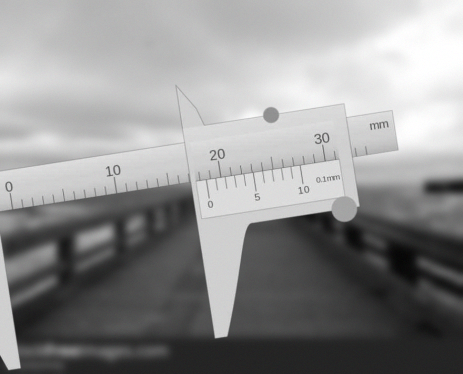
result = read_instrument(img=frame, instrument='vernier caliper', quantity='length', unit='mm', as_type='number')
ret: 18.6 mm
